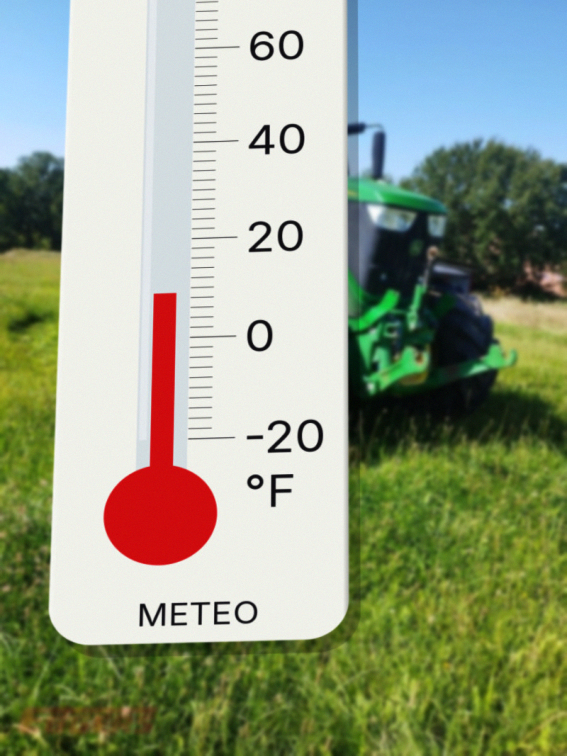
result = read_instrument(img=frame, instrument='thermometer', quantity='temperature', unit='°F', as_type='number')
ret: 9 °F
